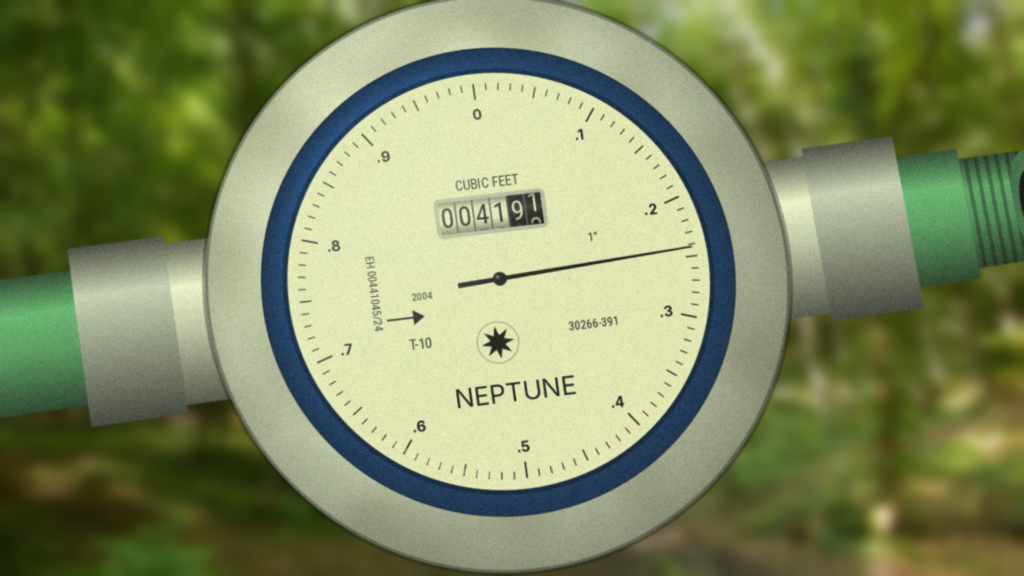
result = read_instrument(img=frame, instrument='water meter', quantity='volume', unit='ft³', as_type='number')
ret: 4191.24 ft³
